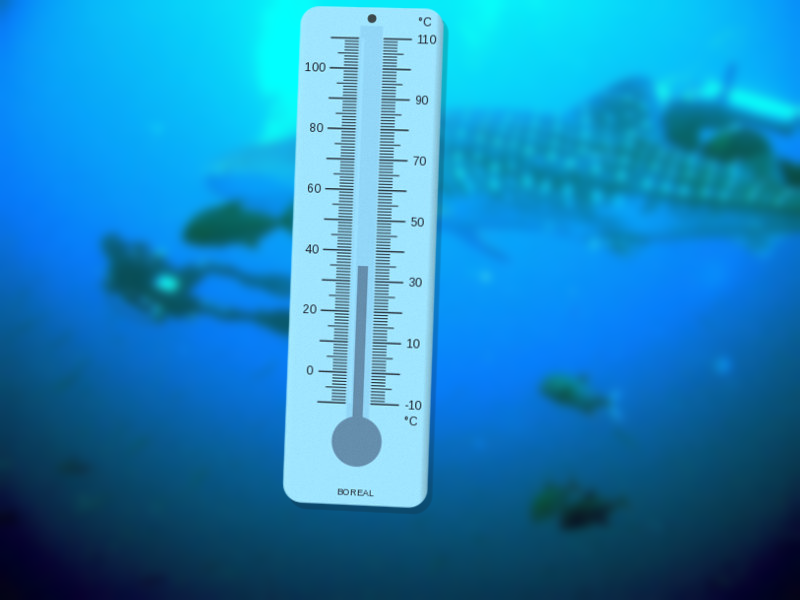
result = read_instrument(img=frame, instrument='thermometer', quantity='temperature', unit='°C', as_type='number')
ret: 35 °C
